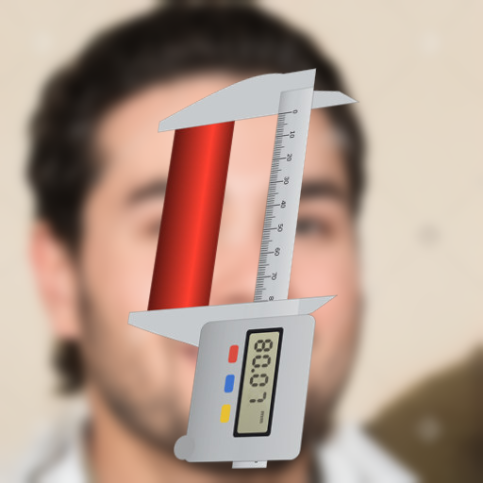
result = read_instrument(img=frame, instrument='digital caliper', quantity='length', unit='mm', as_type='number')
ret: 80.07 mm
